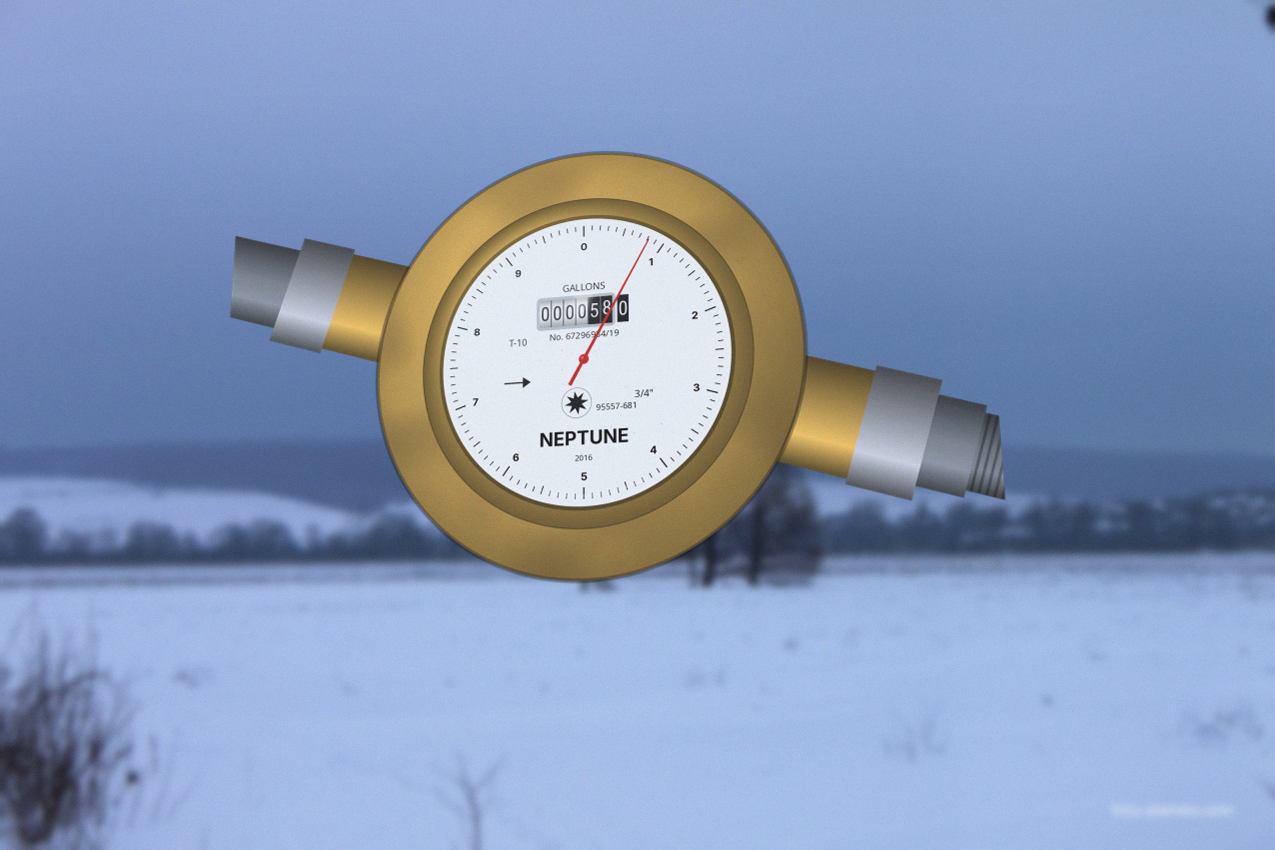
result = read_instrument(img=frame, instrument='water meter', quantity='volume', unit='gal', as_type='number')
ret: 580.8 gal
